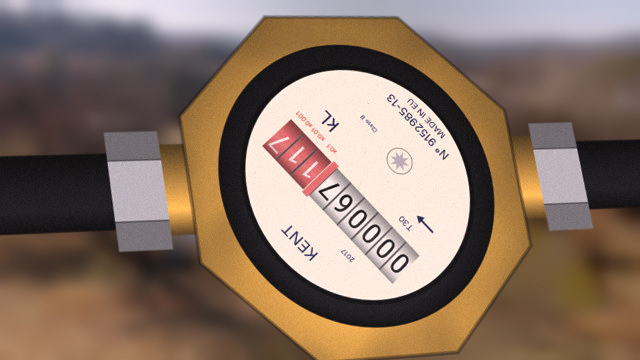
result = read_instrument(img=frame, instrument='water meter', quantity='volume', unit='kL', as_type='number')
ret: 67.117 kL
